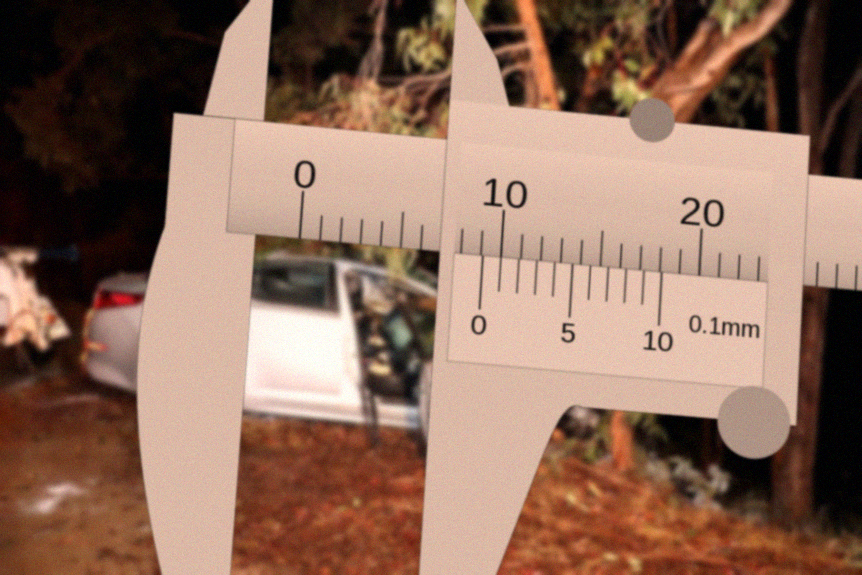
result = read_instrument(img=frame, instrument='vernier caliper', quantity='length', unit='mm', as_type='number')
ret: 9.1 mm
